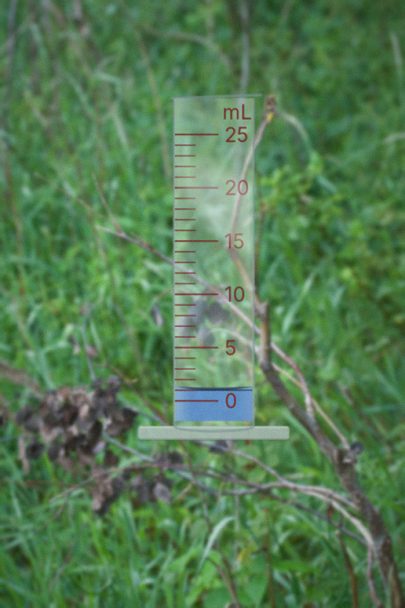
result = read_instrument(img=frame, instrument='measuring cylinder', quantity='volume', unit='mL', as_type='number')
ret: 1 mL
